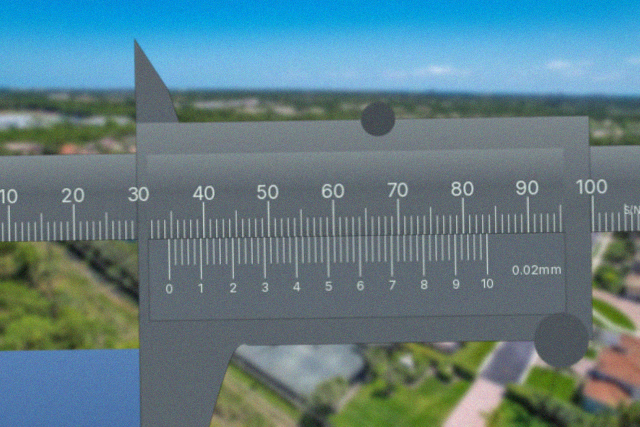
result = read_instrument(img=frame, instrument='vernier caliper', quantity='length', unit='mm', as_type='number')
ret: 34.6 mm
